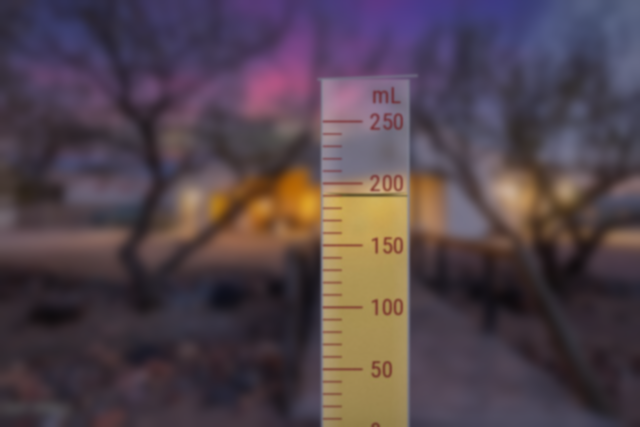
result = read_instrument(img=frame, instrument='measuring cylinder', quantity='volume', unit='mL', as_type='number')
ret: 190 mL
